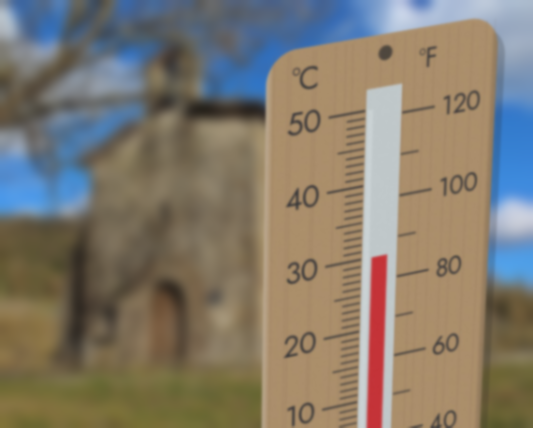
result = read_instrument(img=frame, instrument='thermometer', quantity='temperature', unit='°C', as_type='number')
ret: 30 °C
